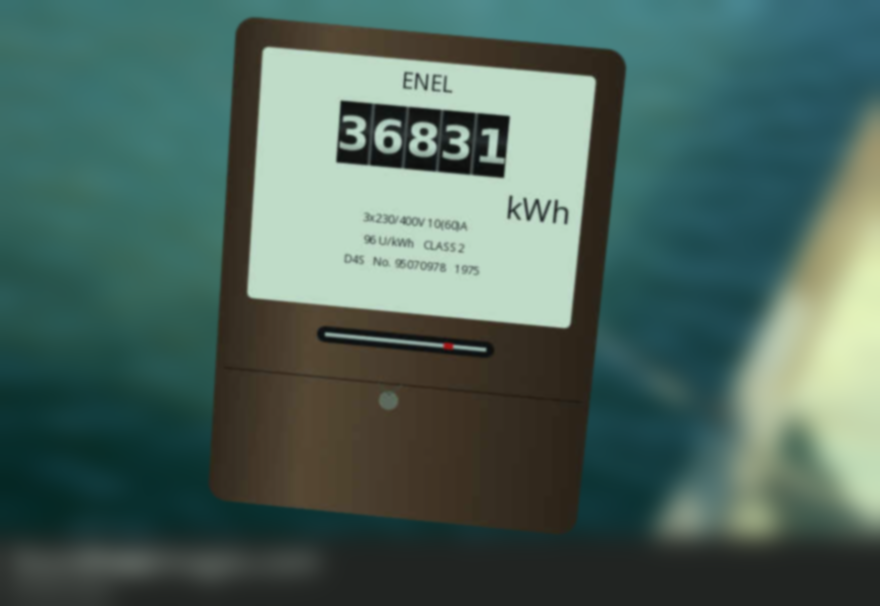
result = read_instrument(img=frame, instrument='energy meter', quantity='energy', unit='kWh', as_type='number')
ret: 36831 kWh
